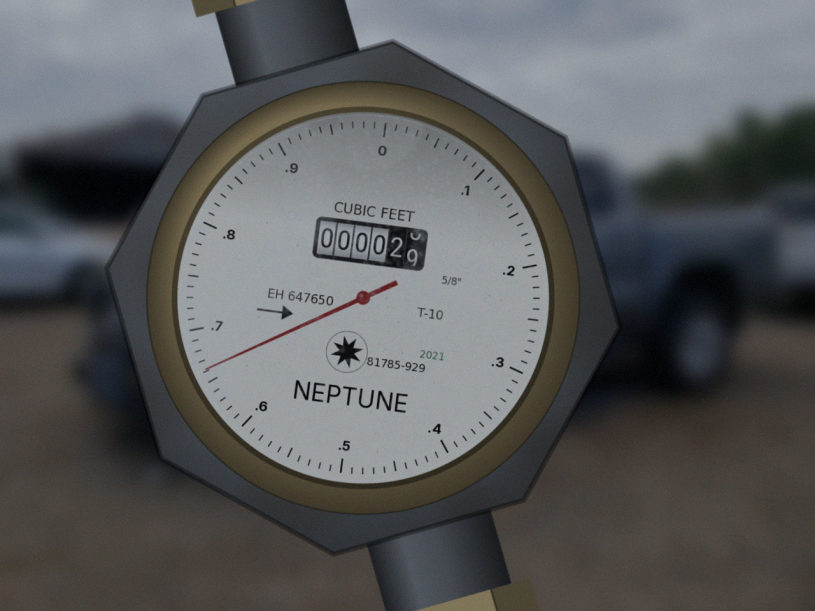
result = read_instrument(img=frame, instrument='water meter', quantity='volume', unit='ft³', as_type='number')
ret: 28.66 ft³
